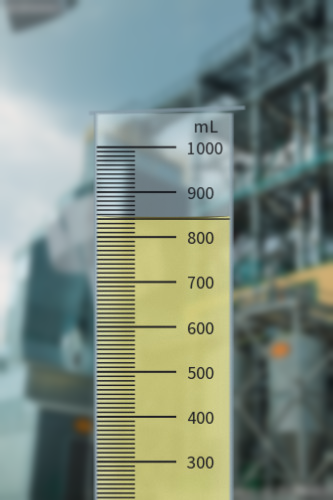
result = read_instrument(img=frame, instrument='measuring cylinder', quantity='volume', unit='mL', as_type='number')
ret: 840 mL
